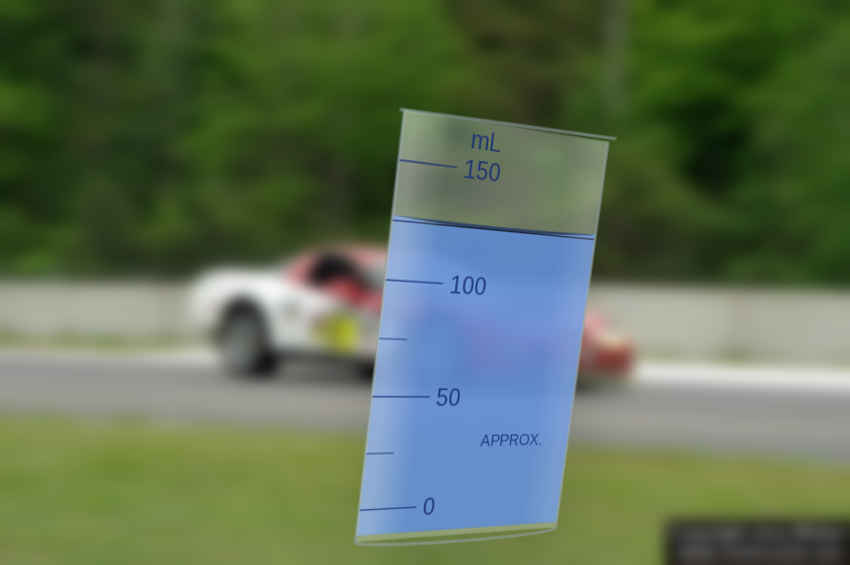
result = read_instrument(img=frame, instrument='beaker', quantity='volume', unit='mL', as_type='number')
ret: 125 mL
